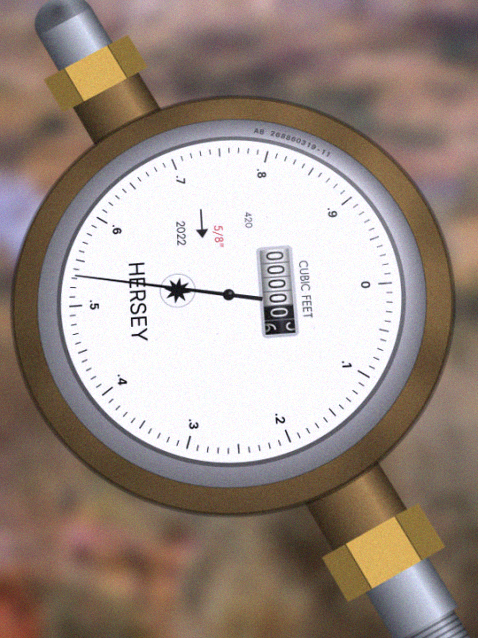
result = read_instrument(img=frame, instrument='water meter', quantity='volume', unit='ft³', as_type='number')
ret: 5.53 ft³
